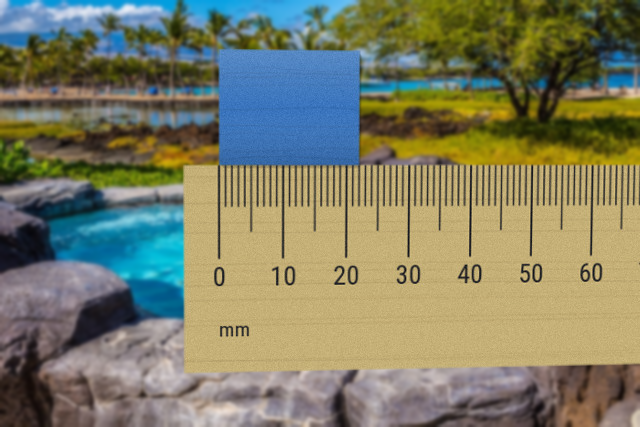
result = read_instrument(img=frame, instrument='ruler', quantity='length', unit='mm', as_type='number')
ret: 22 mm
